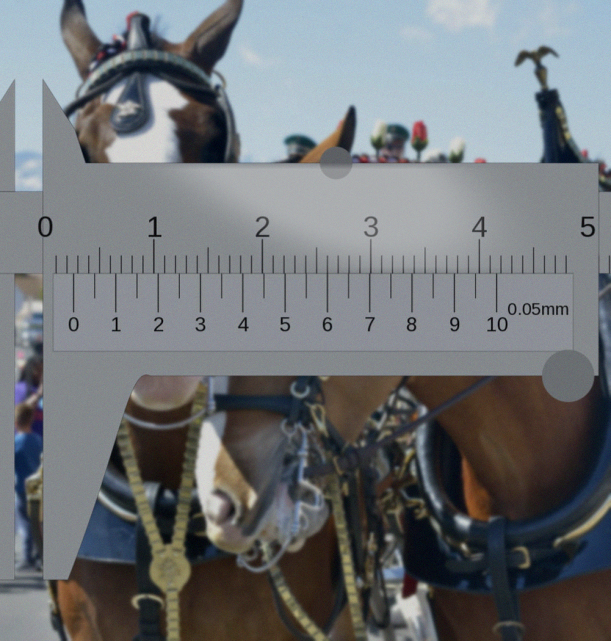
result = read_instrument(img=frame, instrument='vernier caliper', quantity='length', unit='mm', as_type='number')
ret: 2.6 mm
